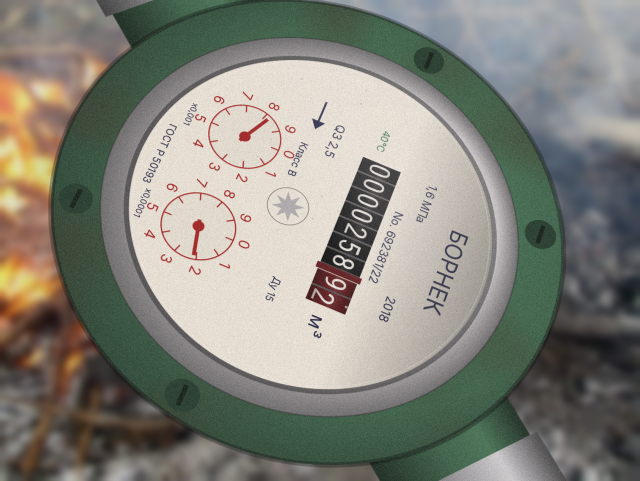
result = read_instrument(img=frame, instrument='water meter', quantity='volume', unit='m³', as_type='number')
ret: 258.9182 m³
